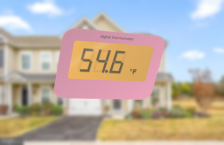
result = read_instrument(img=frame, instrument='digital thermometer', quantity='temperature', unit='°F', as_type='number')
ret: 54.6 °F
